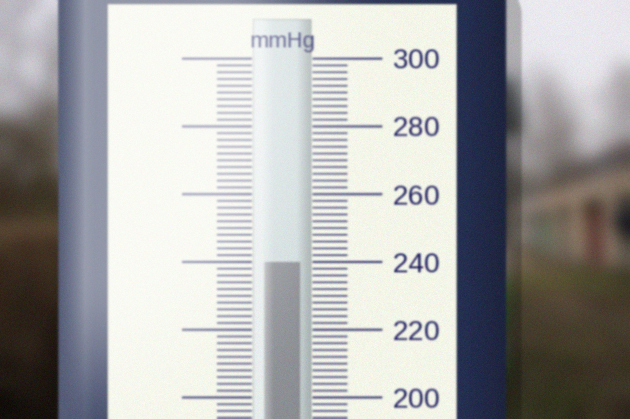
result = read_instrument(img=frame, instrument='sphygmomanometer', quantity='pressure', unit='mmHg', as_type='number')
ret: 240 mmHg
